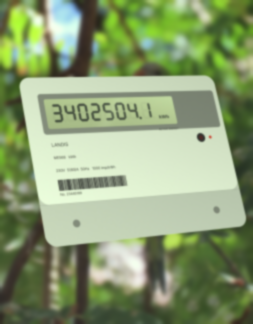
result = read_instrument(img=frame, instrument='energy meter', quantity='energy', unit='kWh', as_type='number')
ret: 3402504.1 kWh
